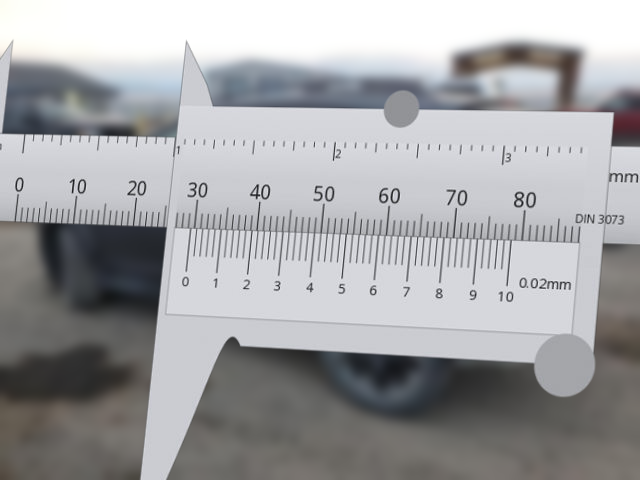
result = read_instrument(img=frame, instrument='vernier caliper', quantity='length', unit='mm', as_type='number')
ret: 29.4 mm
